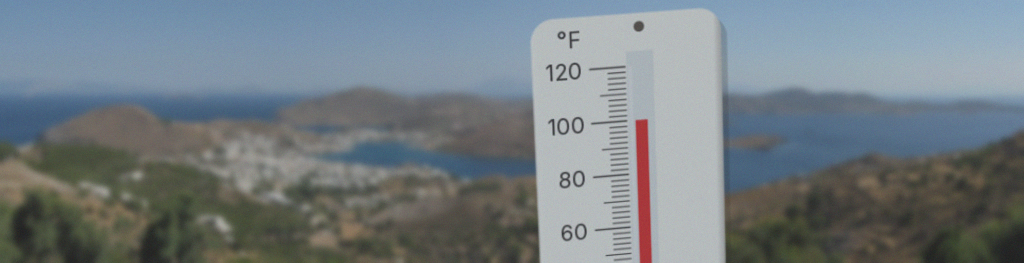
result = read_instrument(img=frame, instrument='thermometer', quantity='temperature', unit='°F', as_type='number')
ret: 100 °F
